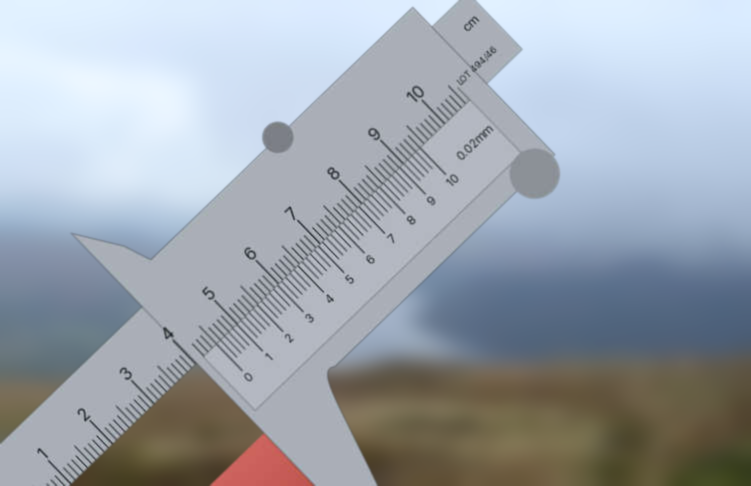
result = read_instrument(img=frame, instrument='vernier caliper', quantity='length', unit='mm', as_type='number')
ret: 45.0 mm
